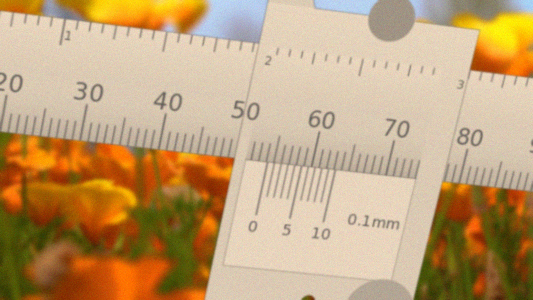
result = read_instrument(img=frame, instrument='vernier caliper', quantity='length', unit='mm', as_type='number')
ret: 54.2 mm
